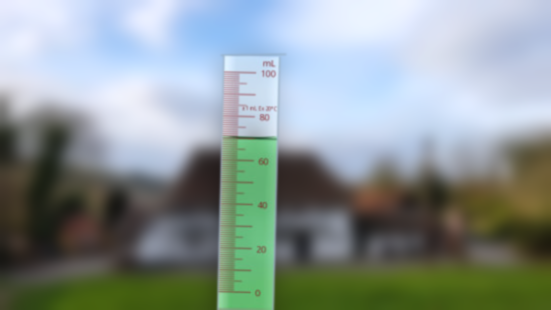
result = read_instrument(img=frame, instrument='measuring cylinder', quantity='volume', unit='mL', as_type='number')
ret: 70 mL
